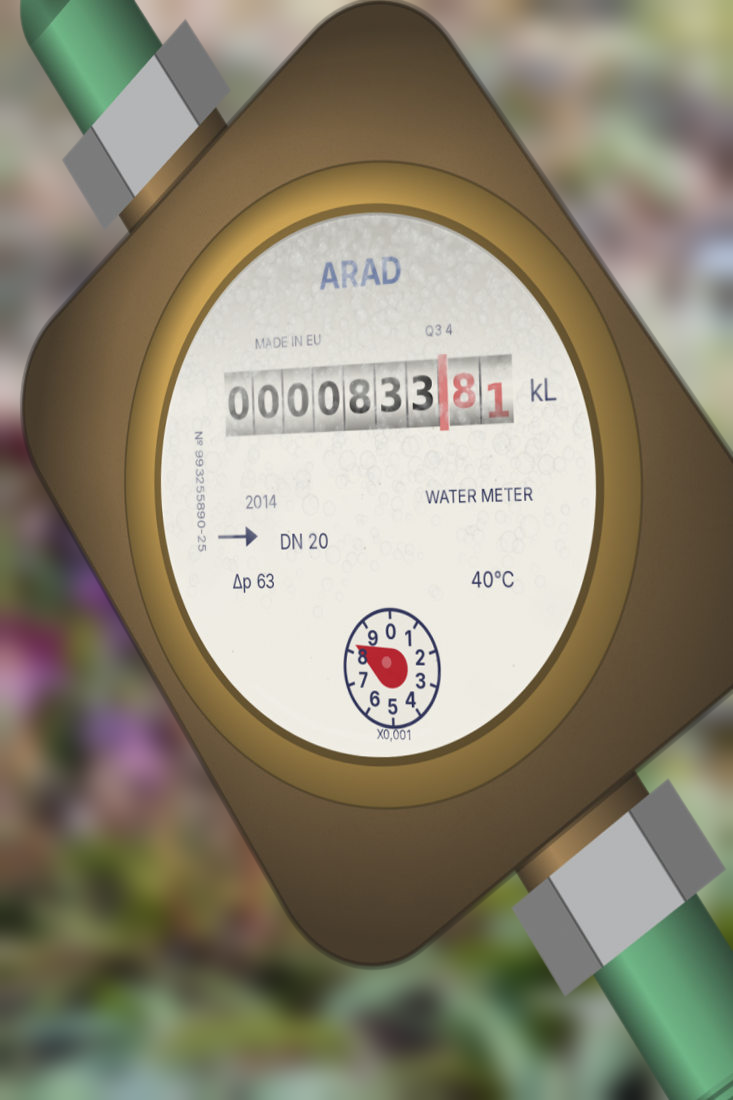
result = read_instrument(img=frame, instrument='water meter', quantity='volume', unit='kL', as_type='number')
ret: 833.808 kL
